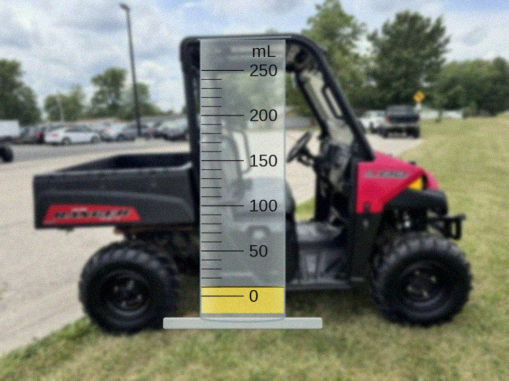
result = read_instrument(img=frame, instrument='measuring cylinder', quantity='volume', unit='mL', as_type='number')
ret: 10 mL
